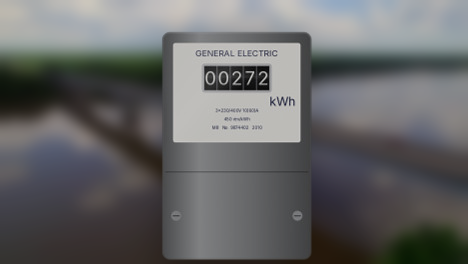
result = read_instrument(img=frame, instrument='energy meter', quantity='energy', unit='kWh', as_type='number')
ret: 272 kWh
